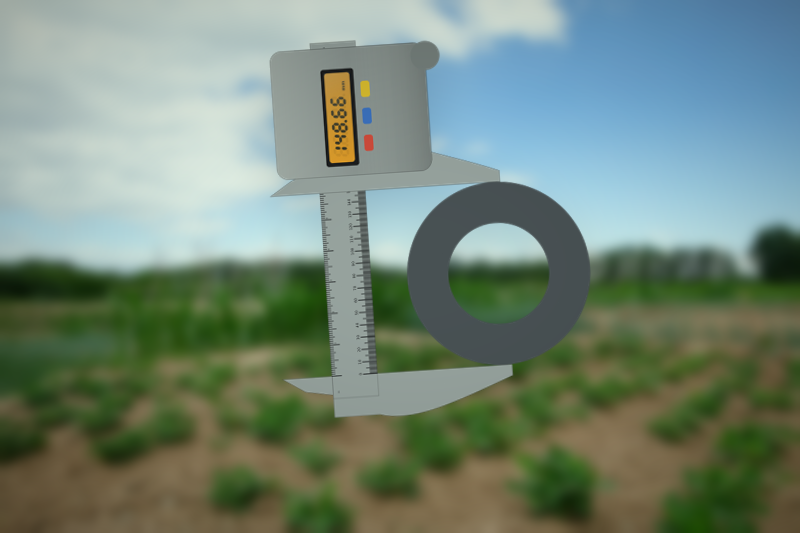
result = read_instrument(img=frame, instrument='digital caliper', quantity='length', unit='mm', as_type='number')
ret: 148.66 mm
